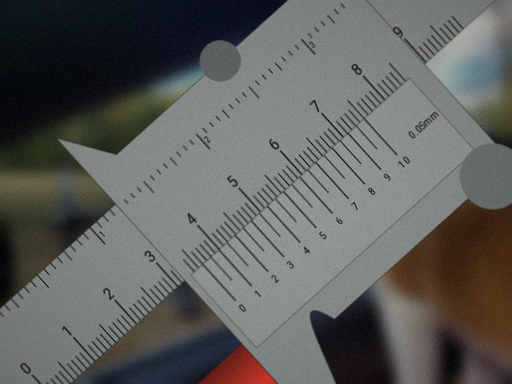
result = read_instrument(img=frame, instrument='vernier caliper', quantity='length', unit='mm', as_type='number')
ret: 36.0 mm
